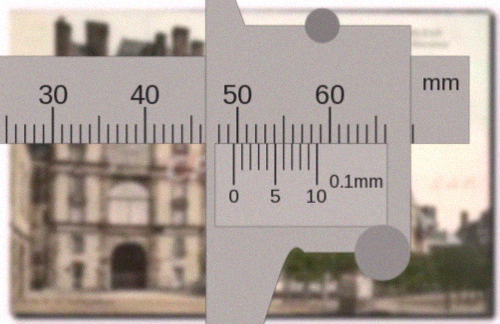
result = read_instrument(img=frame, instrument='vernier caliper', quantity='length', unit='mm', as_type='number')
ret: 49.6 mm
